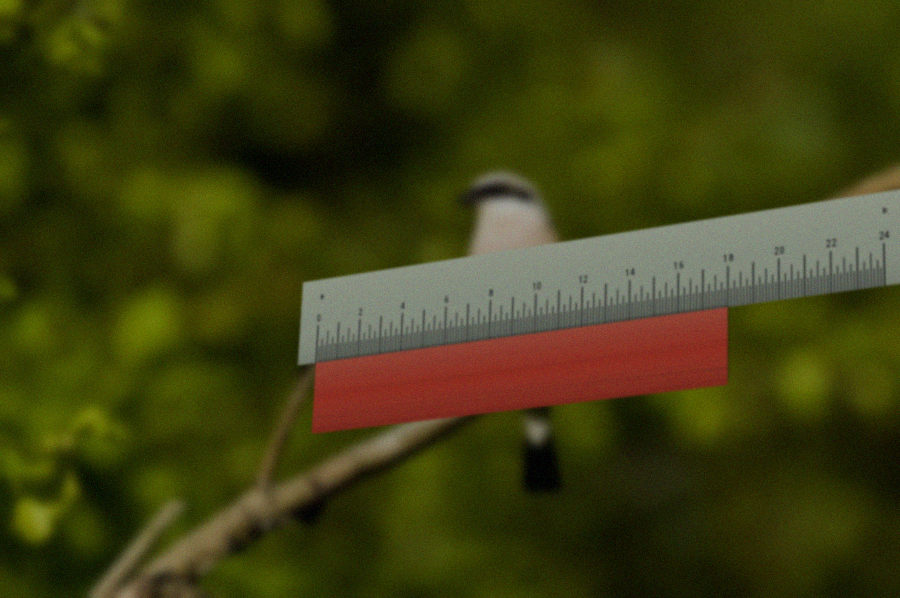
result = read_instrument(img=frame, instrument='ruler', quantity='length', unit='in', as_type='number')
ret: 18 in
